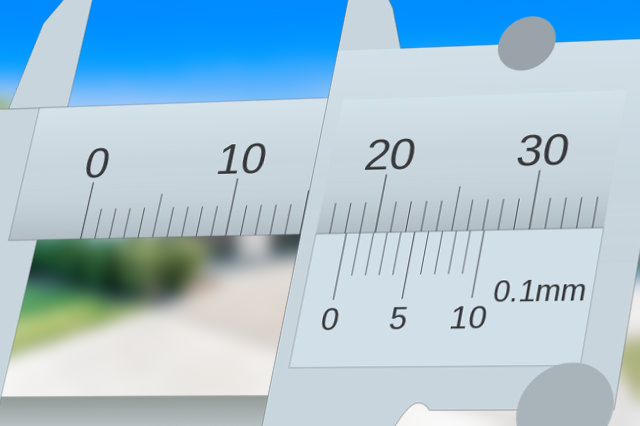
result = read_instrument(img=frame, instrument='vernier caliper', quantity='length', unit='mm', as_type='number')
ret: 18.1 mm
